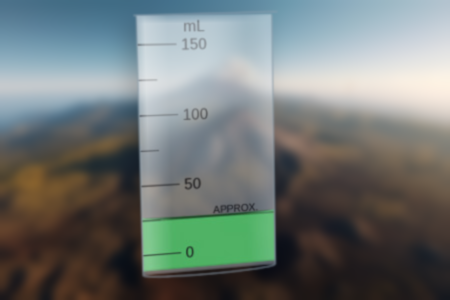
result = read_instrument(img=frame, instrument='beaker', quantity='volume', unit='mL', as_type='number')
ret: 25 mL
